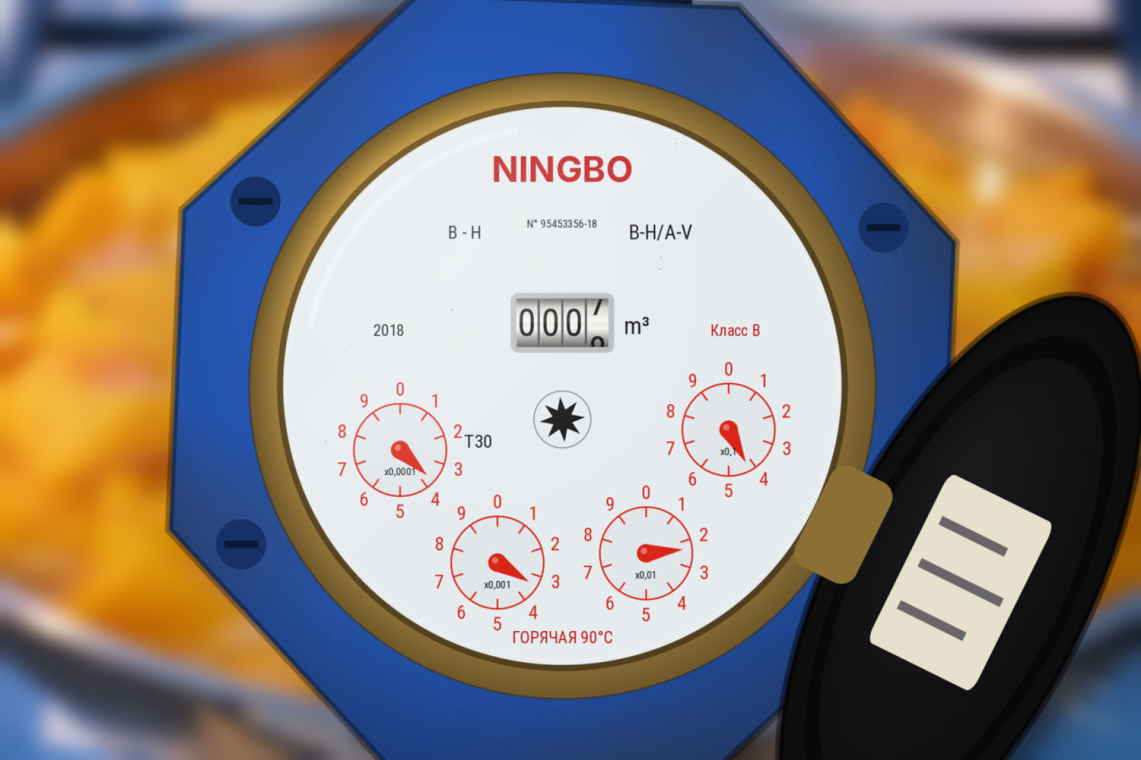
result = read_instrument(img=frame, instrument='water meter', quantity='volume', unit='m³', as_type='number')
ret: 7.4233 m³
